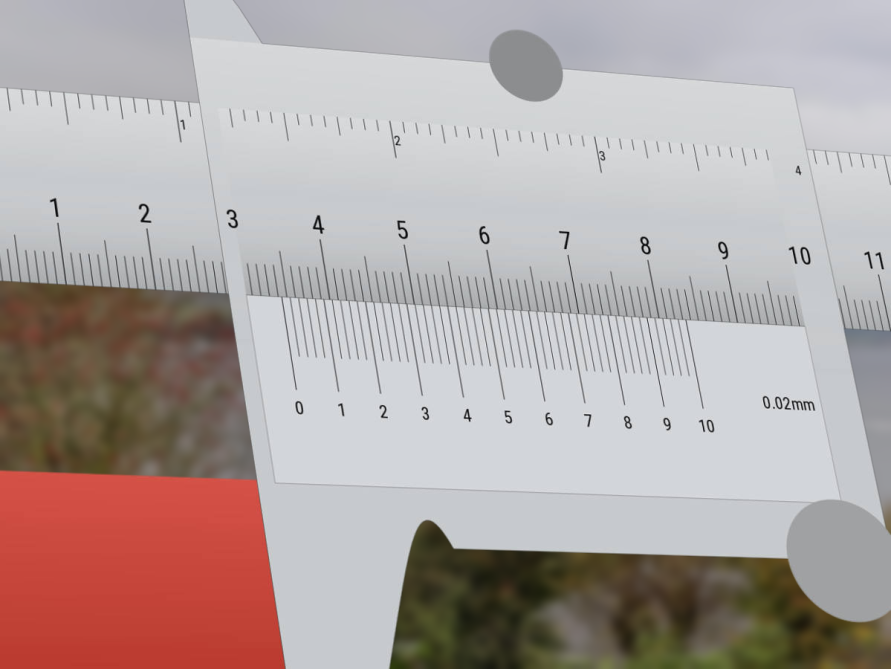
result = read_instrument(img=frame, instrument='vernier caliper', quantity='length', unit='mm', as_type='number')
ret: 34.4 mm
